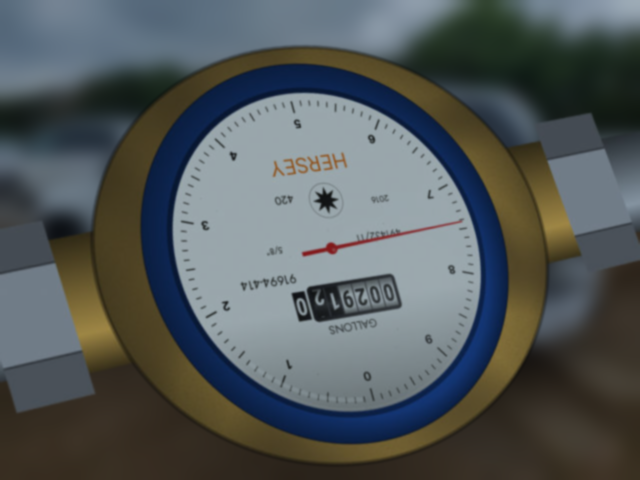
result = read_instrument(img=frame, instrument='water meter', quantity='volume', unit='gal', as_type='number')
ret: 29117.4 gal
